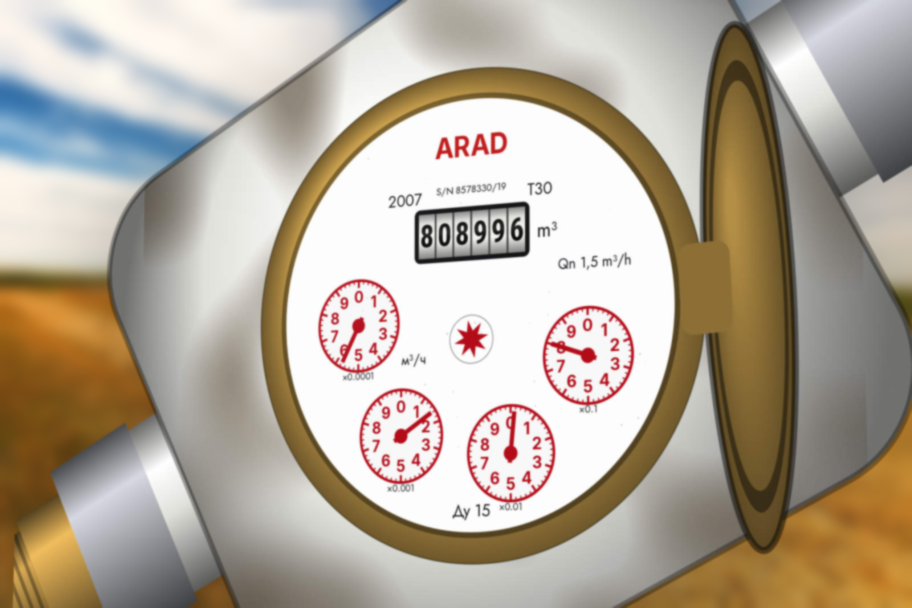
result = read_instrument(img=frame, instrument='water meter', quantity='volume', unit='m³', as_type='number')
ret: 808996.8015 m³
